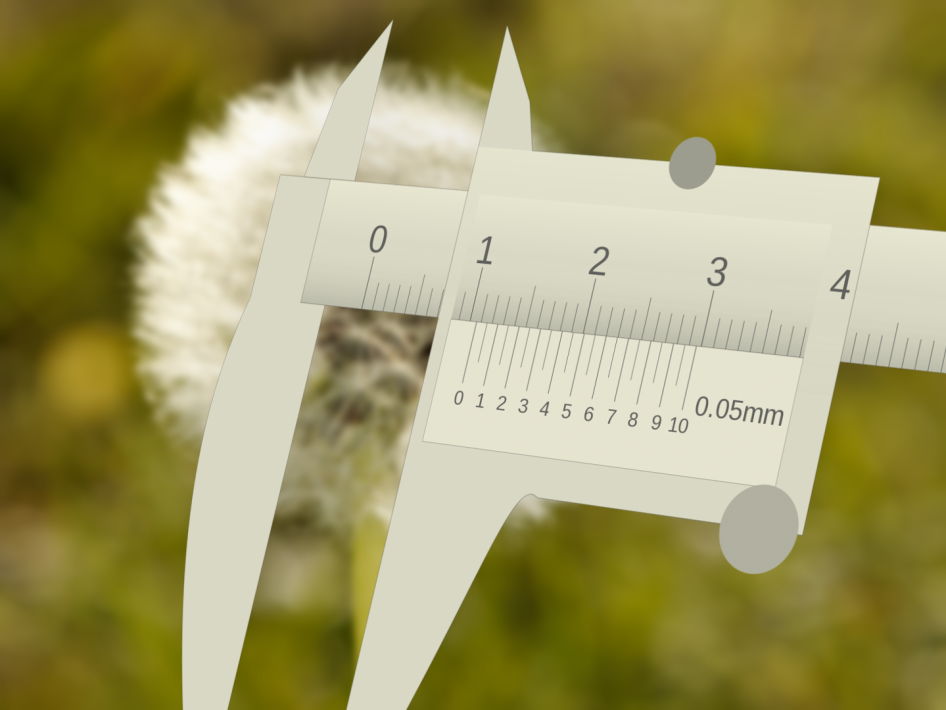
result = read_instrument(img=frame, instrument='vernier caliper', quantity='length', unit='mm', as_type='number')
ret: 10.6 mm
